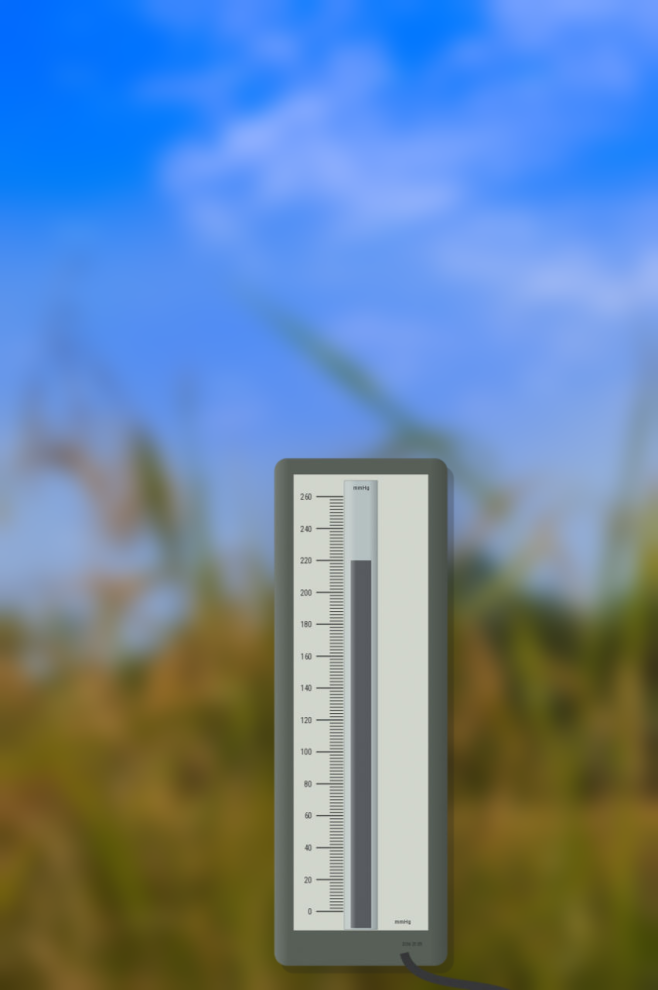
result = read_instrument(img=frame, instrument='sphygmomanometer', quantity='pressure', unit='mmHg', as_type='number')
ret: 220 mmHg
